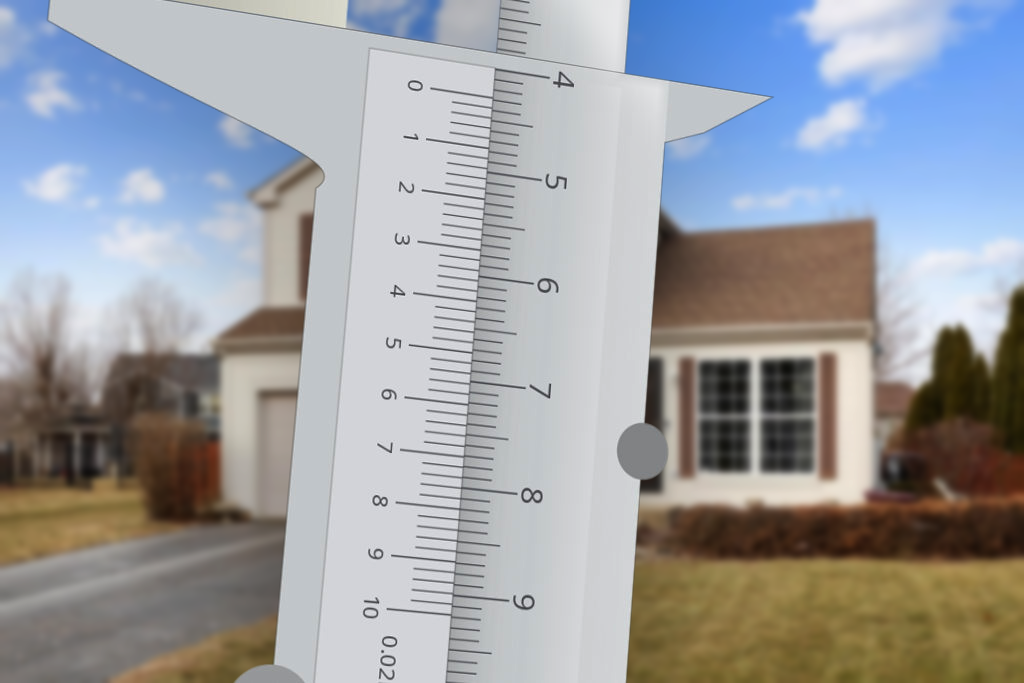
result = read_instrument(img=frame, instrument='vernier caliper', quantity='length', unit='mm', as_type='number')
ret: 42.8 mm
